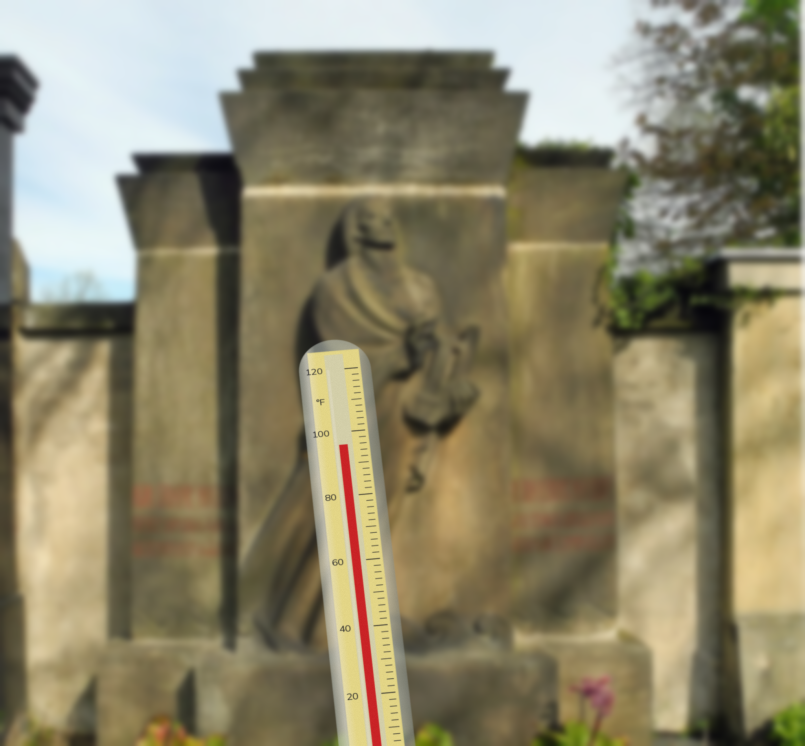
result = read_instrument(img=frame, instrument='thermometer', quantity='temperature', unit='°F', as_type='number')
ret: 96 °F
